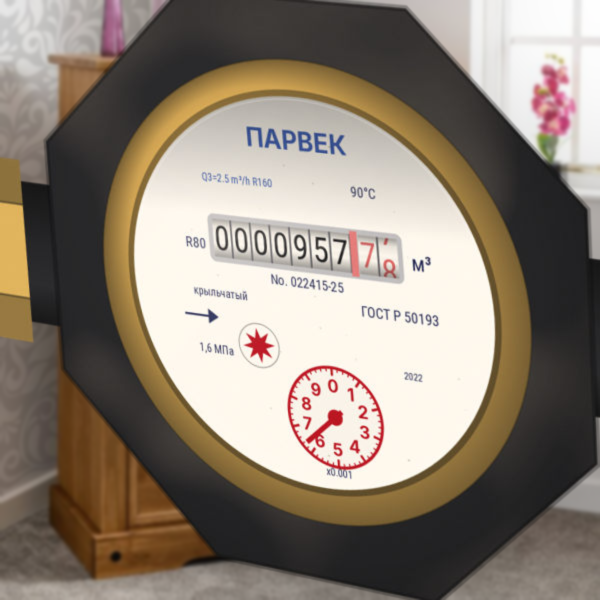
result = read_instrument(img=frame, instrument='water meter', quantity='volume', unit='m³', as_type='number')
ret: 957.776 m³
